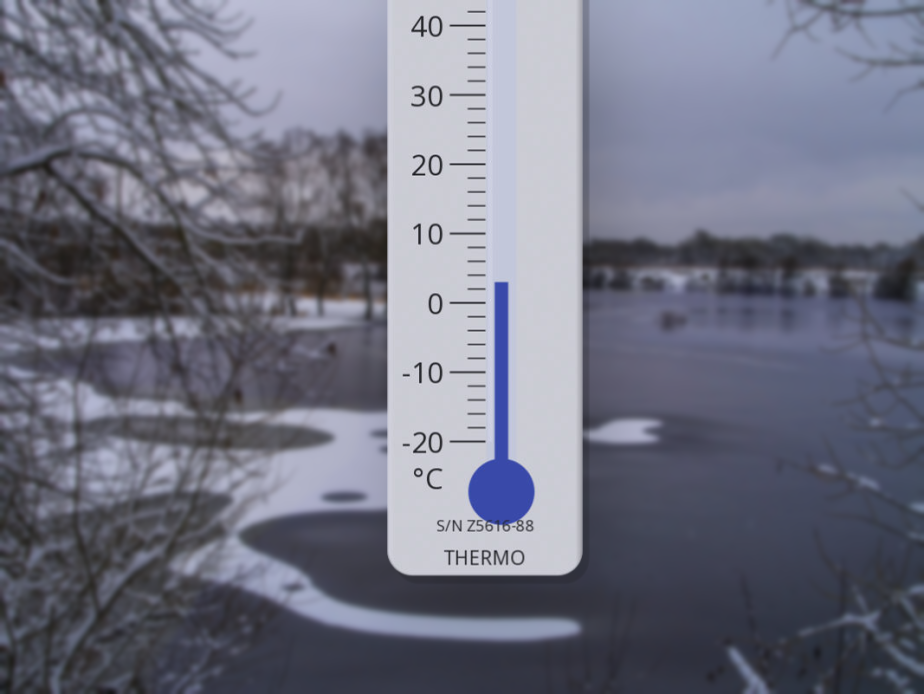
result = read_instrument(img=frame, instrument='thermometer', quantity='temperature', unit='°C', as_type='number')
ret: 3 °C
